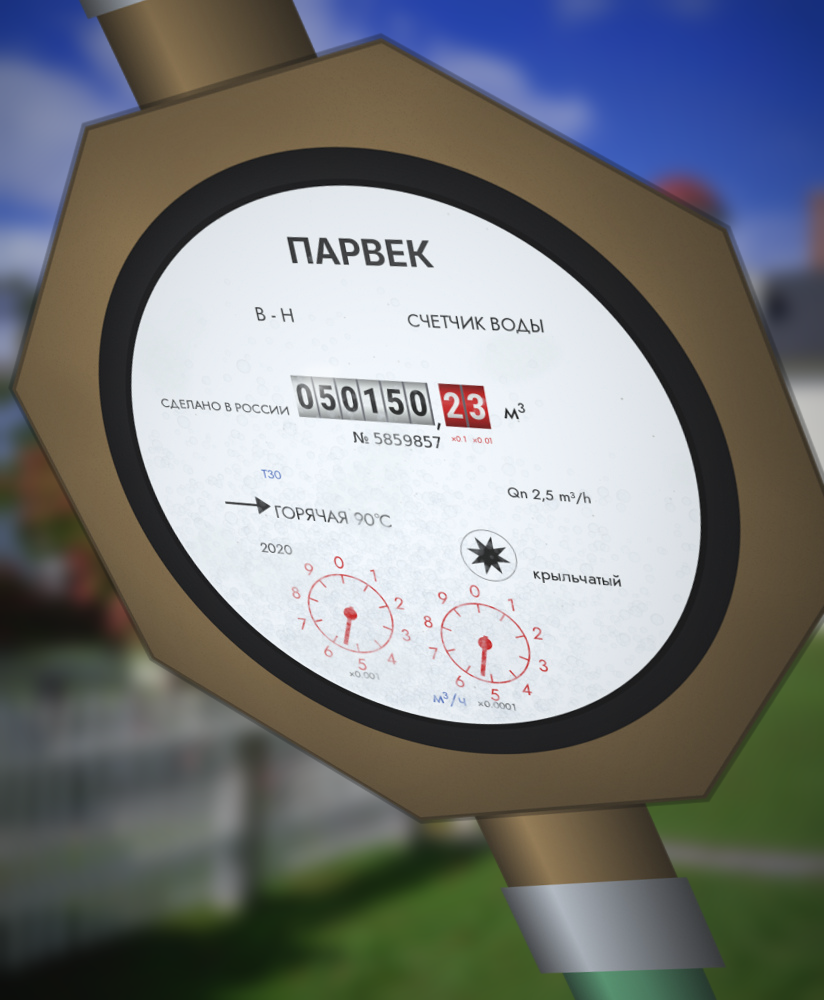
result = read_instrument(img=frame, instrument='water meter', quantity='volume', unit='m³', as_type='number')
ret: 50150.2355 m³
